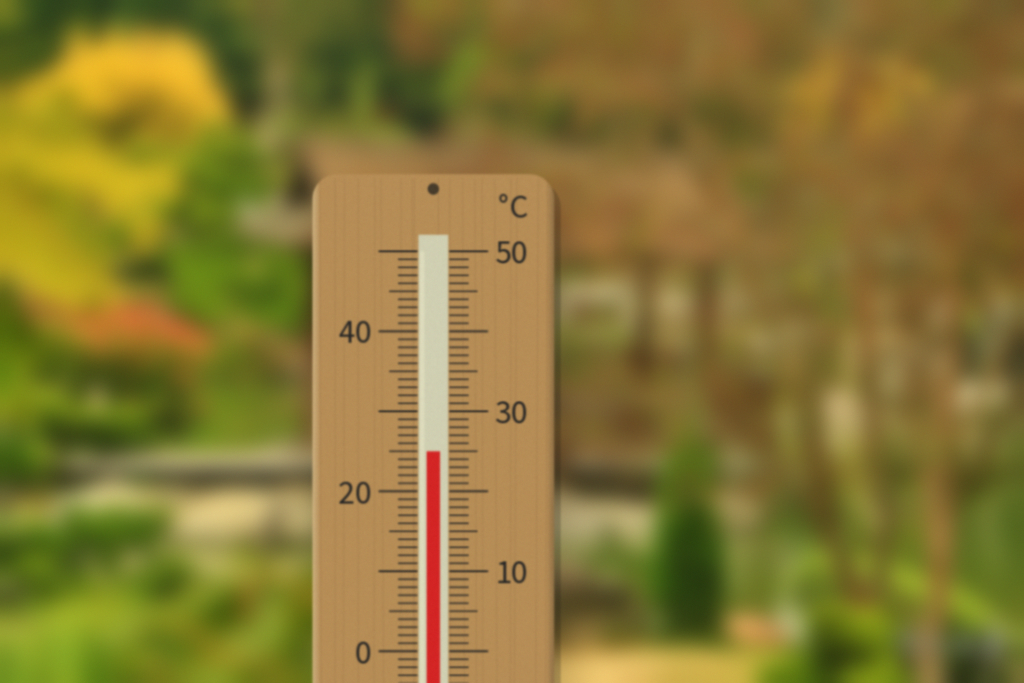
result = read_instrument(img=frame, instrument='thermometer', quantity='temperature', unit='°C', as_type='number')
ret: 25 °C
